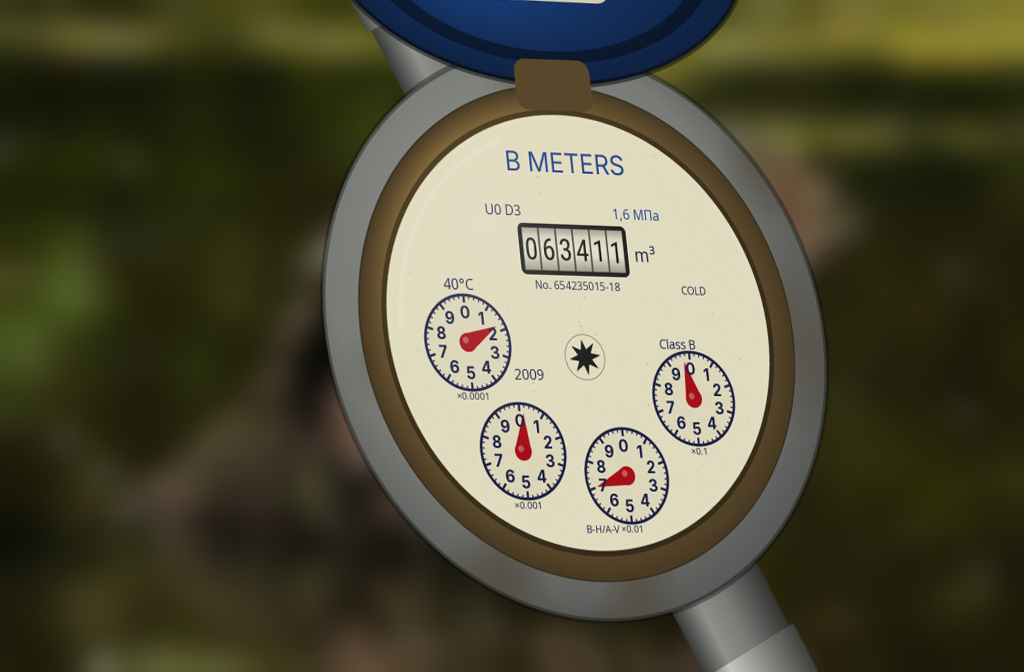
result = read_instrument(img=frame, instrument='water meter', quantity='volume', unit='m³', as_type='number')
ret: 63410.9701 m³
